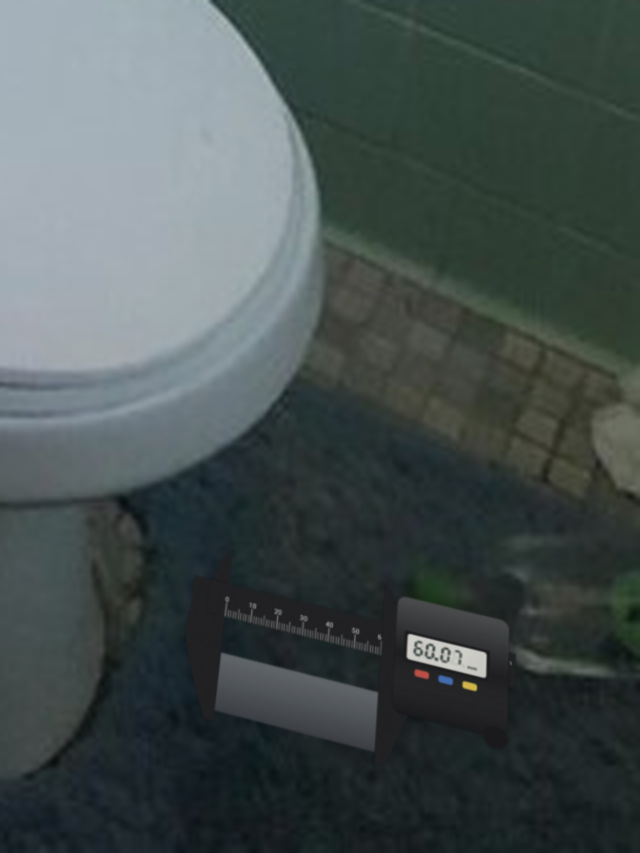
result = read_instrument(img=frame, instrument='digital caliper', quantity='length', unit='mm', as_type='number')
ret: 60.07 mm
